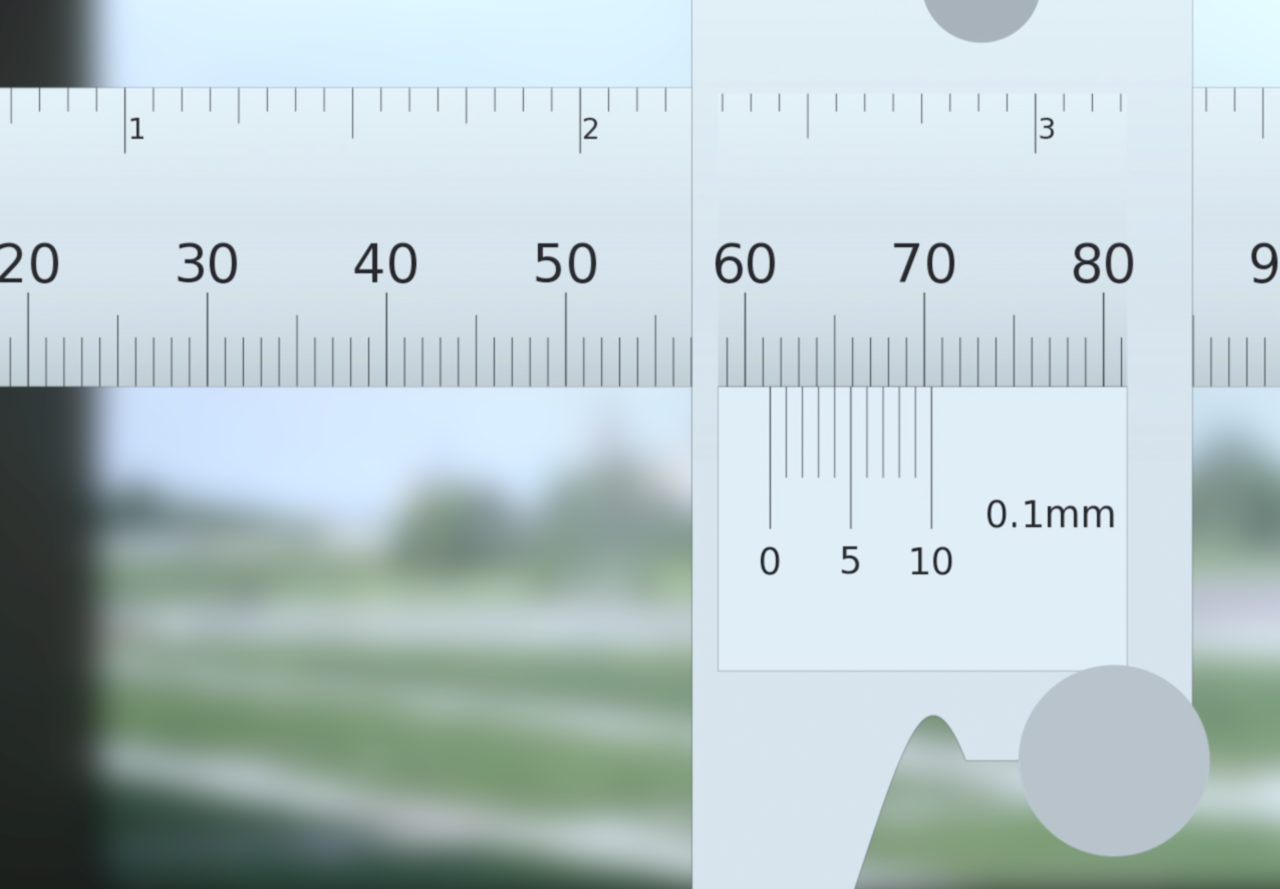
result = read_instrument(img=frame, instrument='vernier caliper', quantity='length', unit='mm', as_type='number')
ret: 61.4 mm
